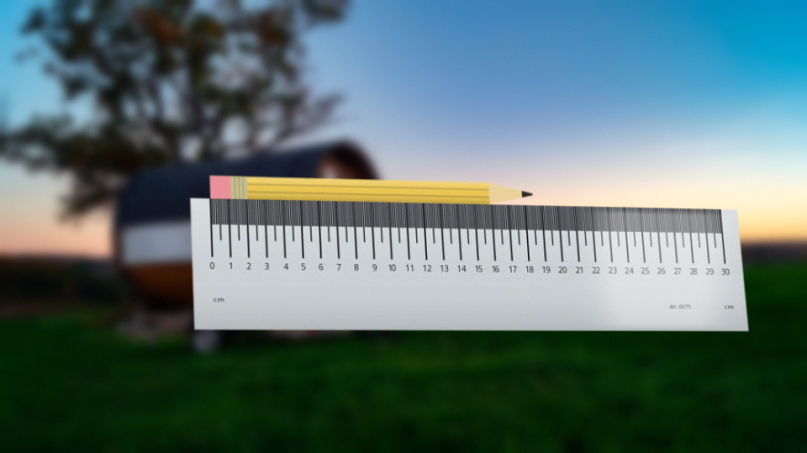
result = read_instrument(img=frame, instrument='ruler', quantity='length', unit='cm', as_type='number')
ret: 18.5 cm
